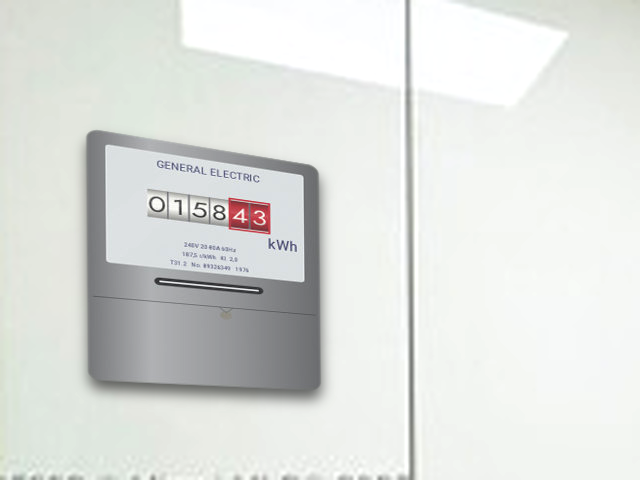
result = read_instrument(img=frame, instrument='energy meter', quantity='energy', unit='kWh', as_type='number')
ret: 158.43 kWh
